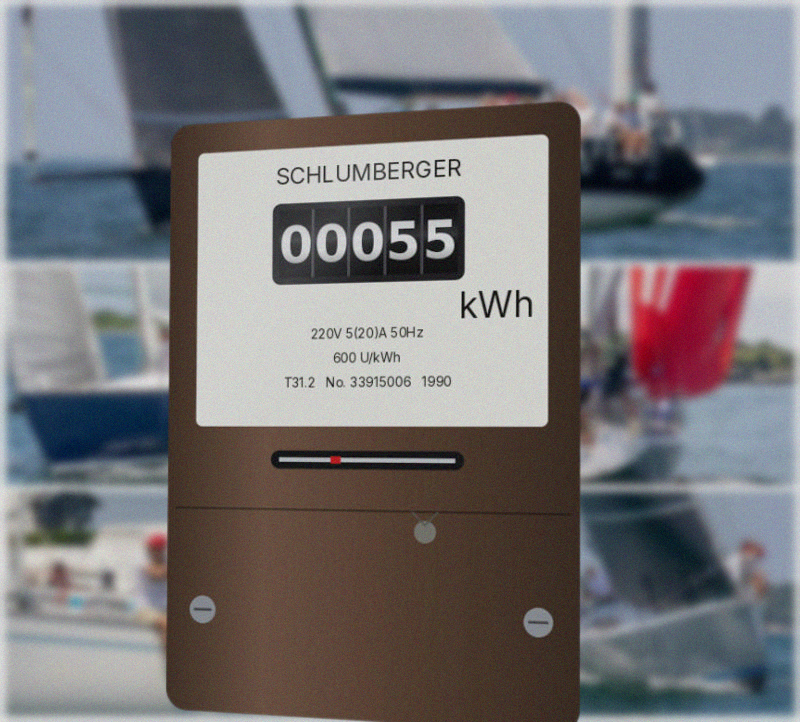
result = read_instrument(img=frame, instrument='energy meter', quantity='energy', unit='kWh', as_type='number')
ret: 55 kWh
